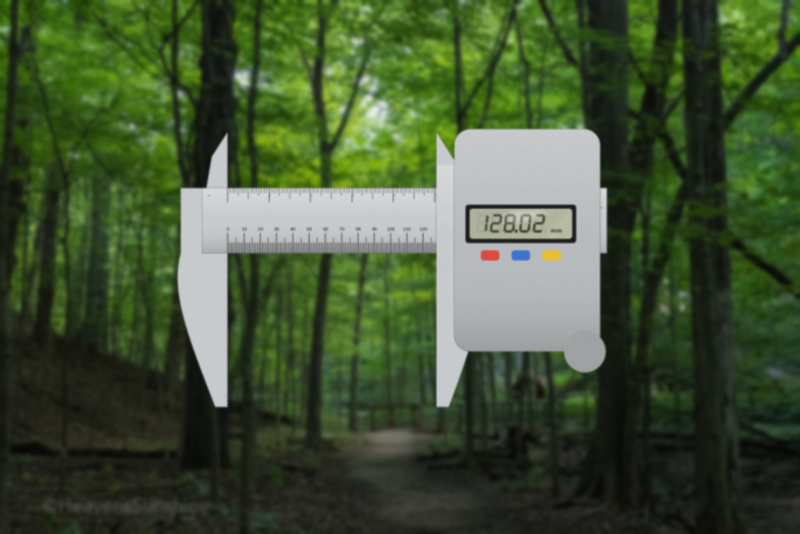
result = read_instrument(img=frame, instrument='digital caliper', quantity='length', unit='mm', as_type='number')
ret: 128.02 mm
